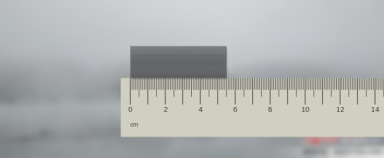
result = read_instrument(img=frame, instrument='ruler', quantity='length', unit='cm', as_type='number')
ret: 5.5 cm
